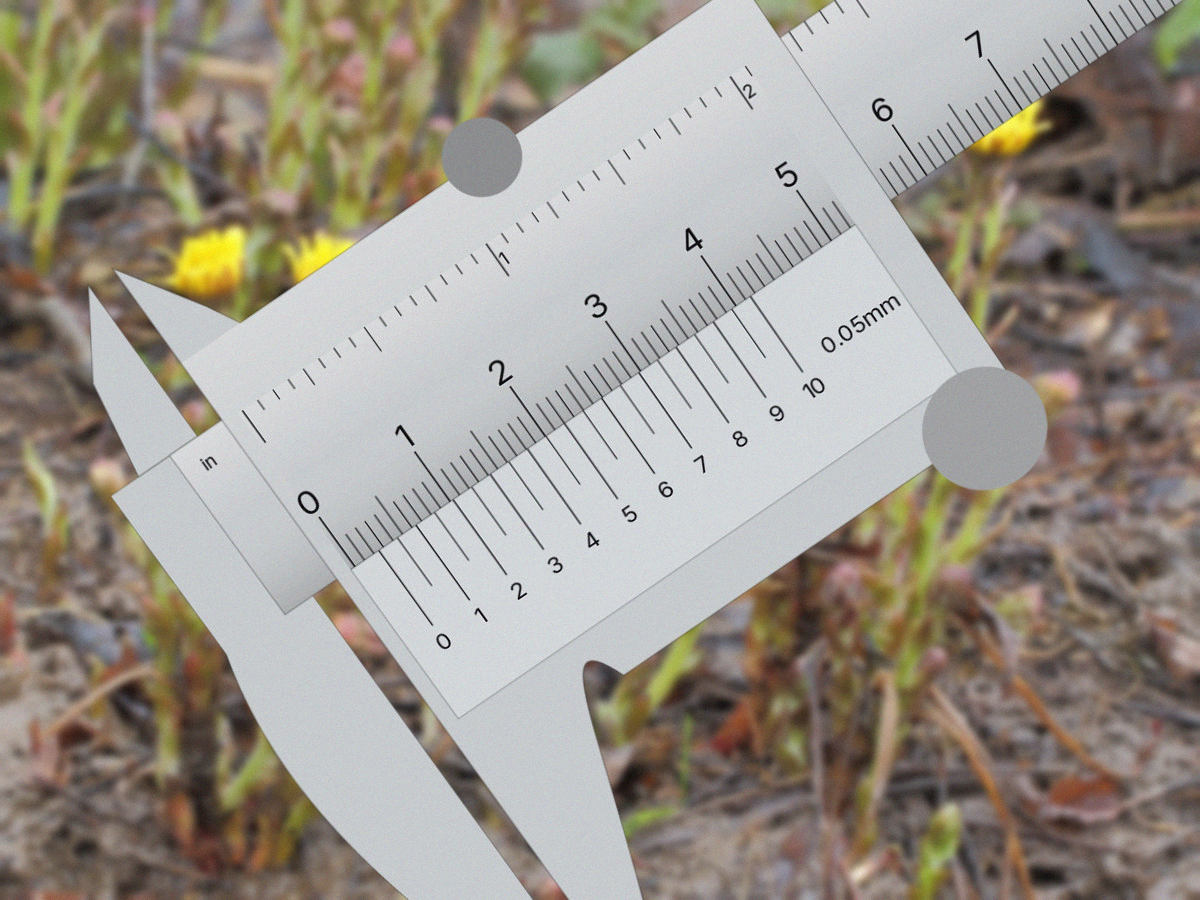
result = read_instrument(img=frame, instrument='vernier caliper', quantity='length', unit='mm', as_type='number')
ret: 2.5 mm
